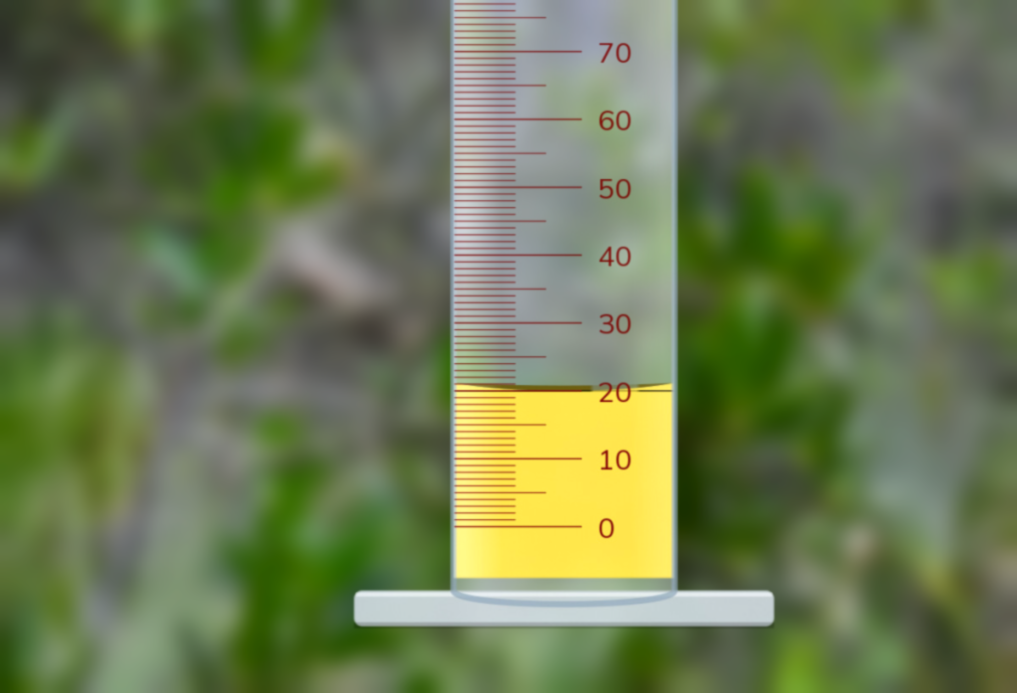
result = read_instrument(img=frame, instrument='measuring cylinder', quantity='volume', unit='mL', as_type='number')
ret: 20 mL
